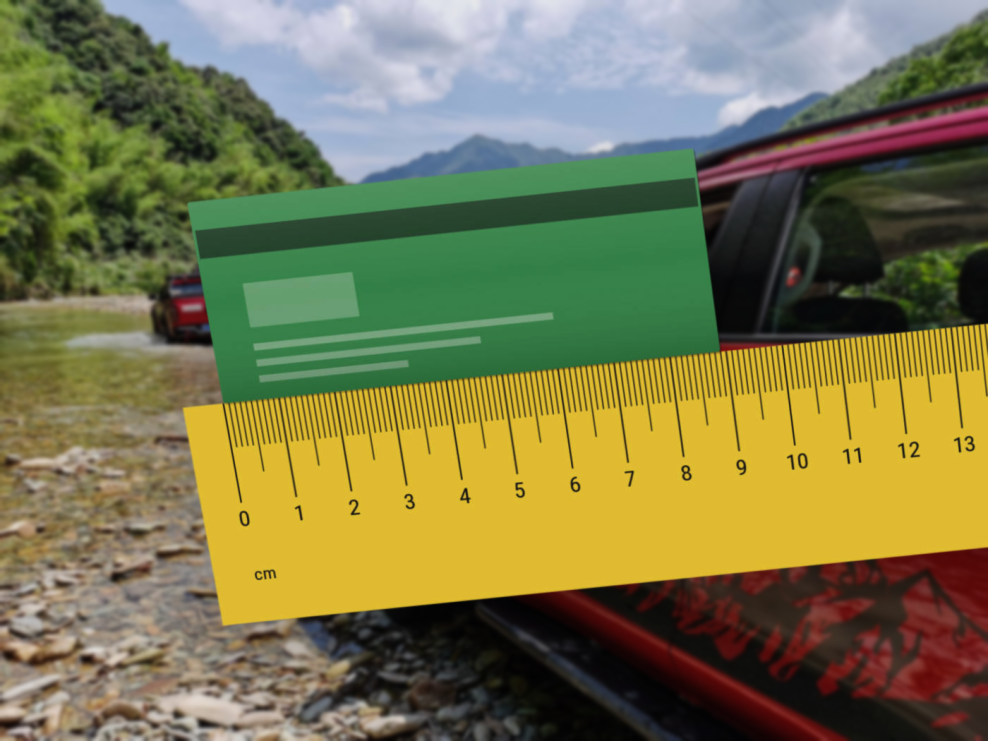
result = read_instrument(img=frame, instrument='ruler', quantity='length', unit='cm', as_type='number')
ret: 8.9 cm
